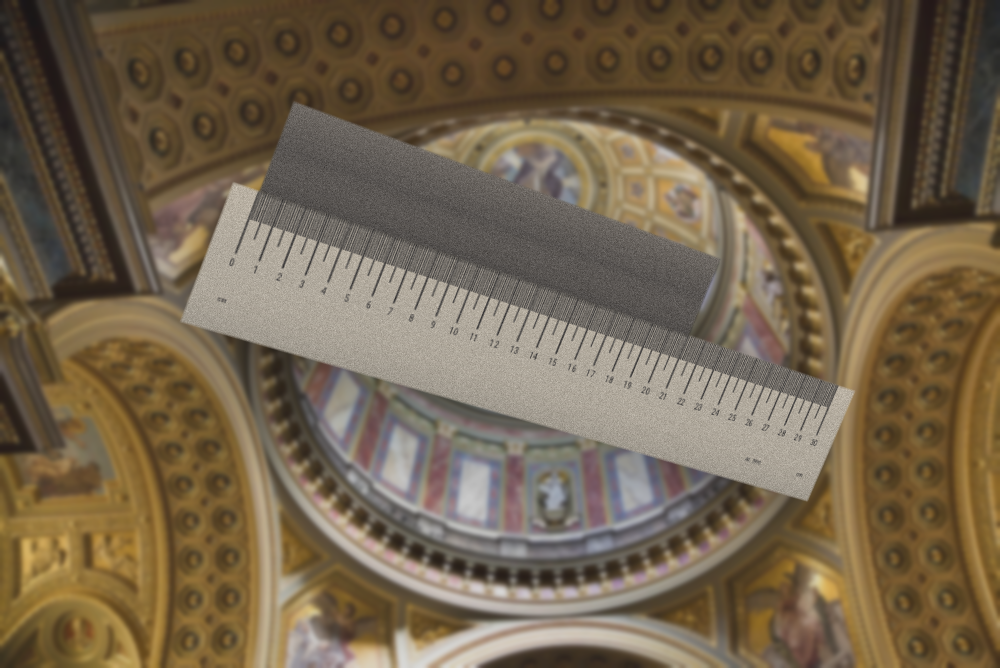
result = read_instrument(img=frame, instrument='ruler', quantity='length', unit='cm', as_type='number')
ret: 21 cm
